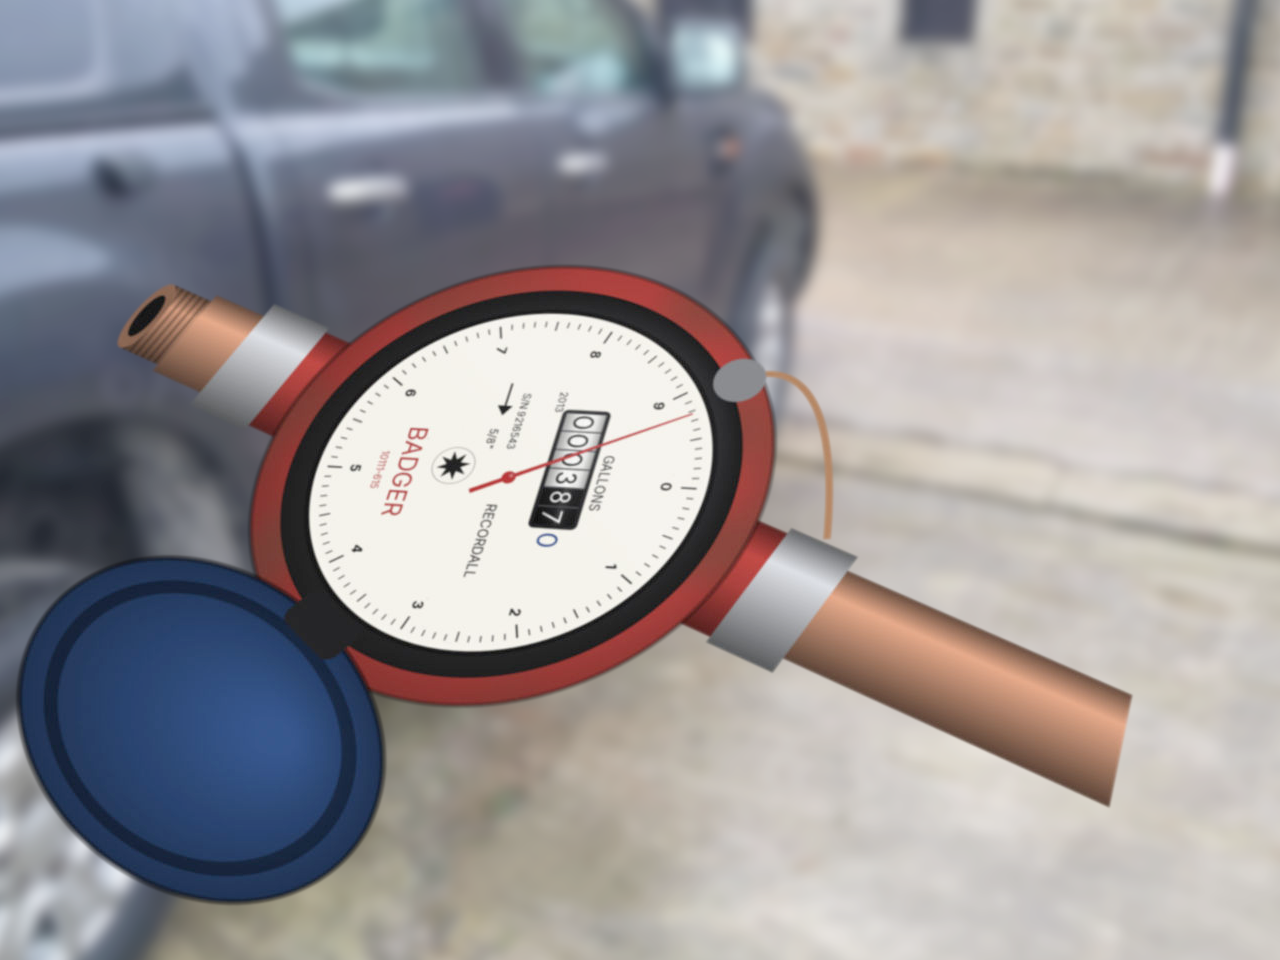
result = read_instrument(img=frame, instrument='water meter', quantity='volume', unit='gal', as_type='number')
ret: 3869.2 gal
